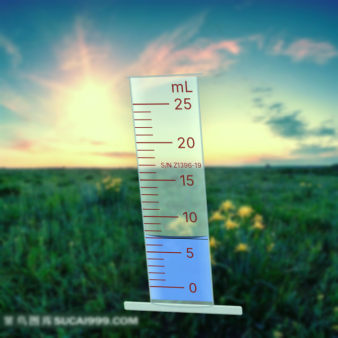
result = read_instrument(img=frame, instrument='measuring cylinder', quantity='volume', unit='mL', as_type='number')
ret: 7 mL
